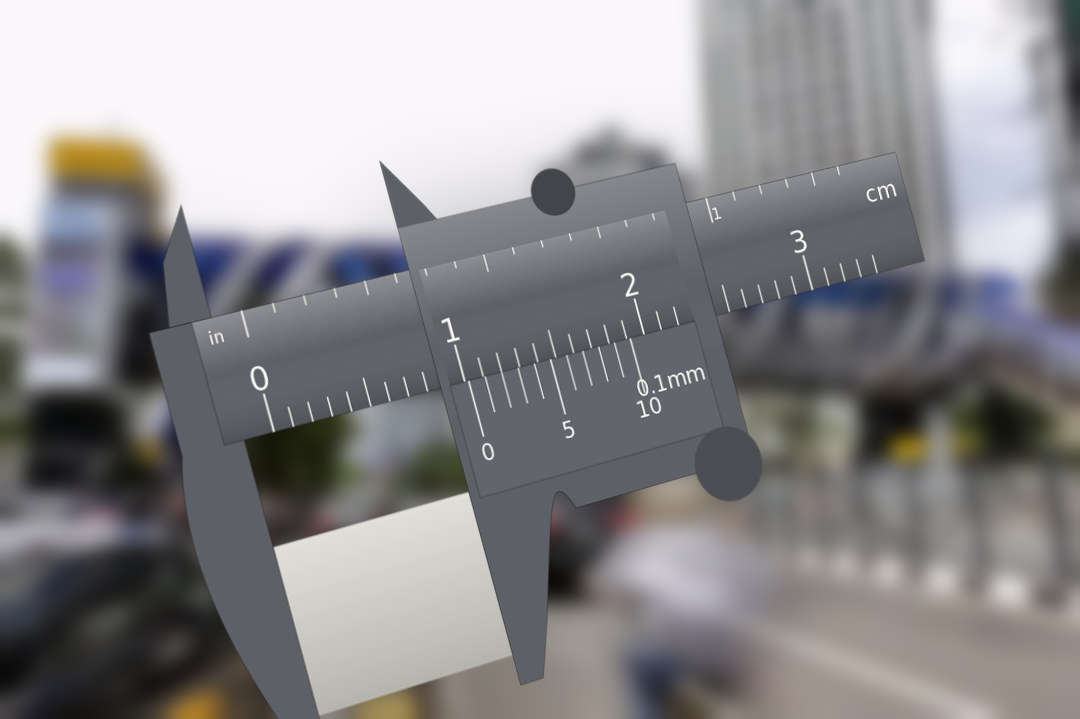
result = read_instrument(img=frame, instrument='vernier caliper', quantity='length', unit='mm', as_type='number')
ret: 10.2 mm
